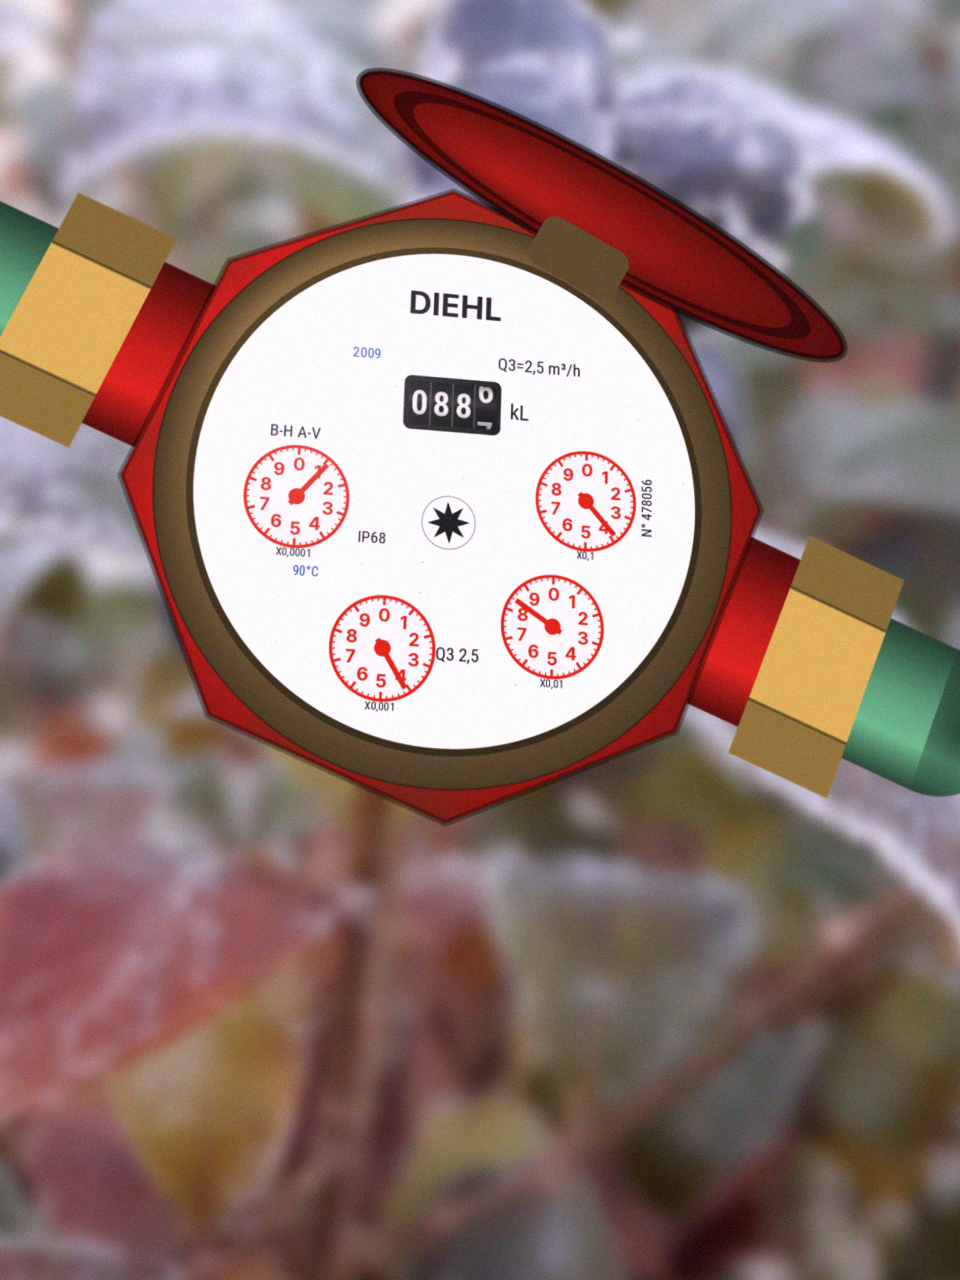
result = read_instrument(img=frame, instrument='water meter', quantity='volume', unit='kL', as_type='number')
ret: 886.3841 kL
